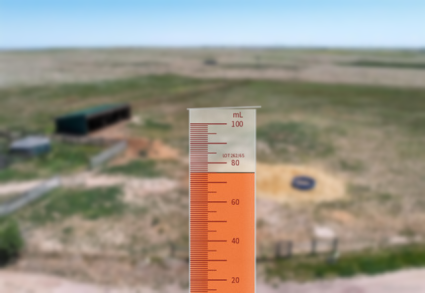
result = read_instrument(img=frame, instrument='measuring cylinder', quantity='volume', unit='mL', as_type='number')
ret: 75 mL
